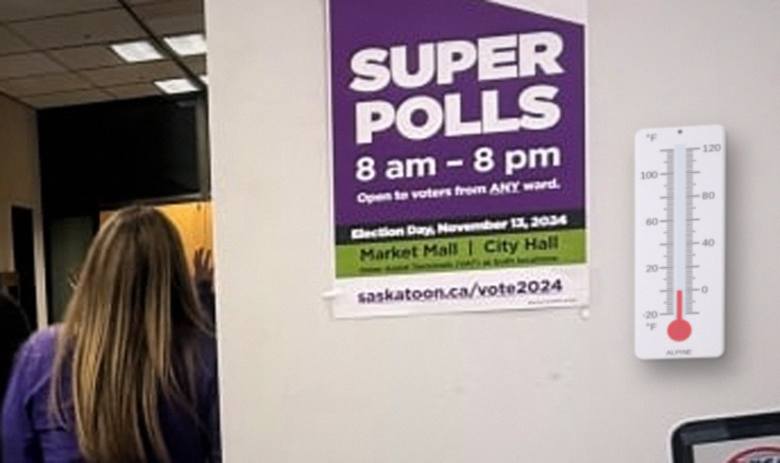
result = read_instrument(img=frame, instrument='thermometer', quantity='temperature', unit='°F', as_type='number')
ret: 0 °F
